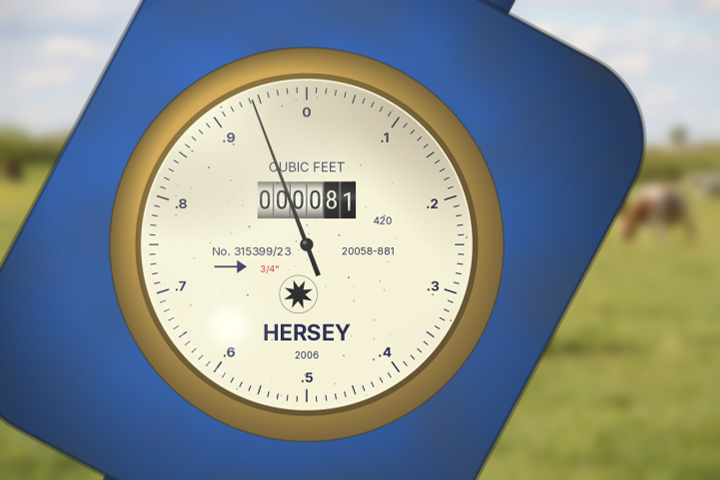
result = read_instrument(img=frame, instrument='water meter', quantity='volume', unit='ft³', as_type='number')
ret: 80.94 ft³
